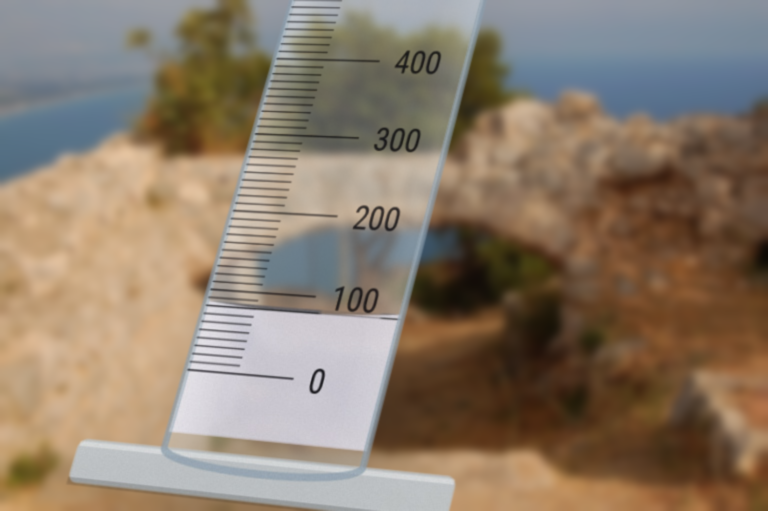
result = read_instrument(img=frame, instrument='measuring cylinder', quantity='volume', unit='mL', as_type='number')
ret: 80 mL
